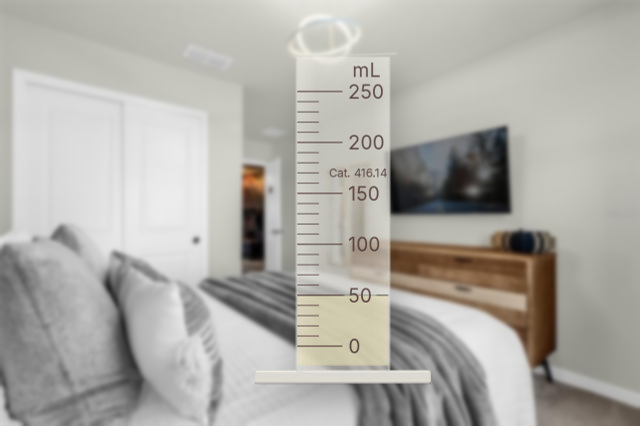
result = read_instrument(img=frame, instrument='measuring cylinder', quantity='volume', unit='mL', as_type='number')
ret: 50 mL
